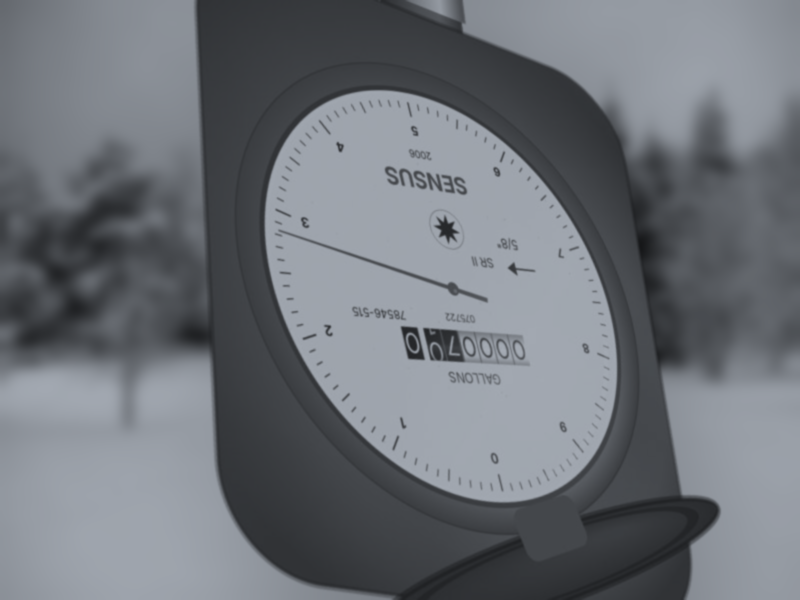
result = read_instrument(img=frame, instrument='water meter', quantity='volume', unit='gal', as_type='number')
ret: 702.8 gal
